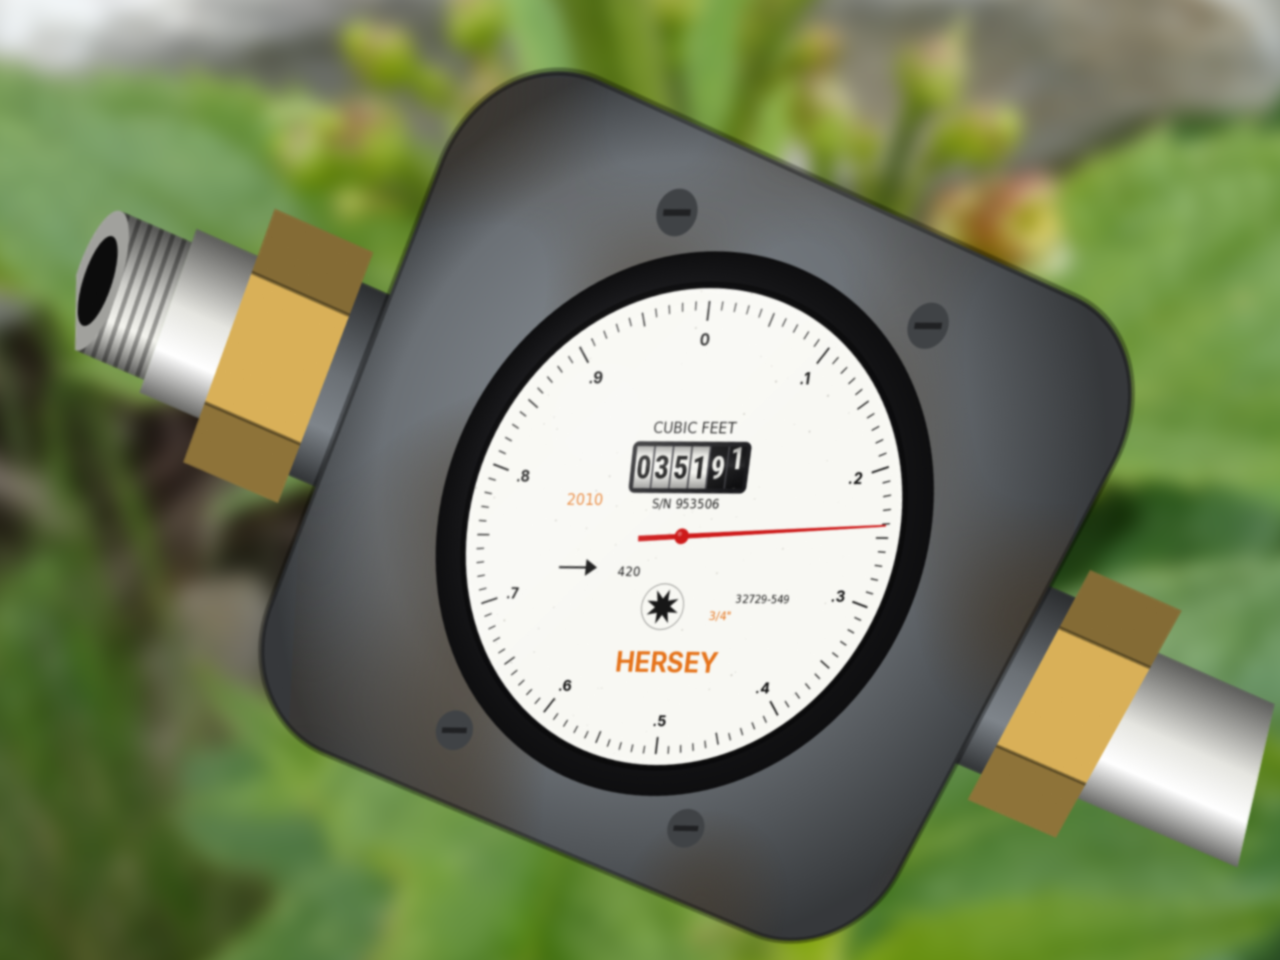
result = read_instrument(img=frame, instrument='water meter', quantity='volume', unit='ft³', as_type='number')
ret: 35191.24 ft³
